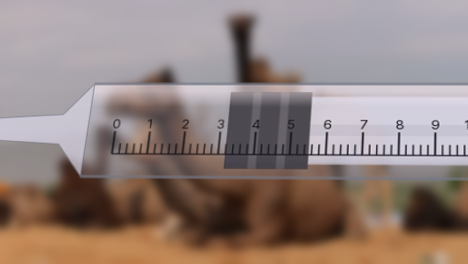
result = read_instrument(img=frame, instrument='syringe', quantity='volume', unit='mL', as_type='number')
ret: 3.2 mL
